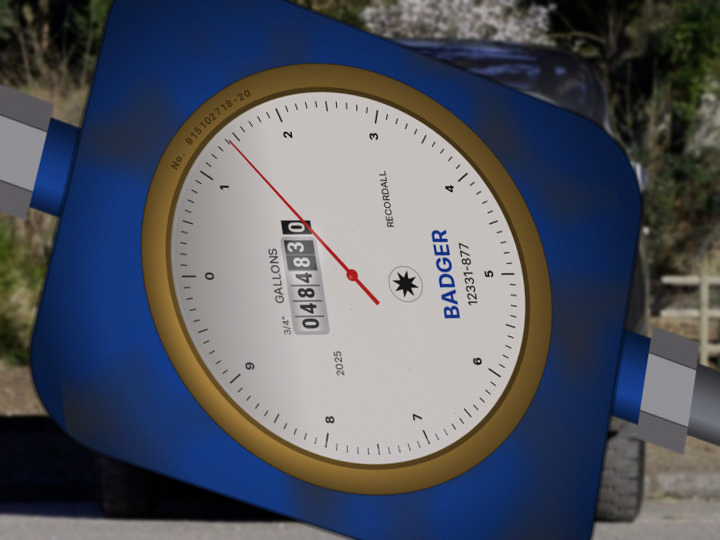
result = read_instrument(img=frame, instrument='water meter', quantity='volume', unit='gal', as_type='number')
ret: 484831.4 gal
